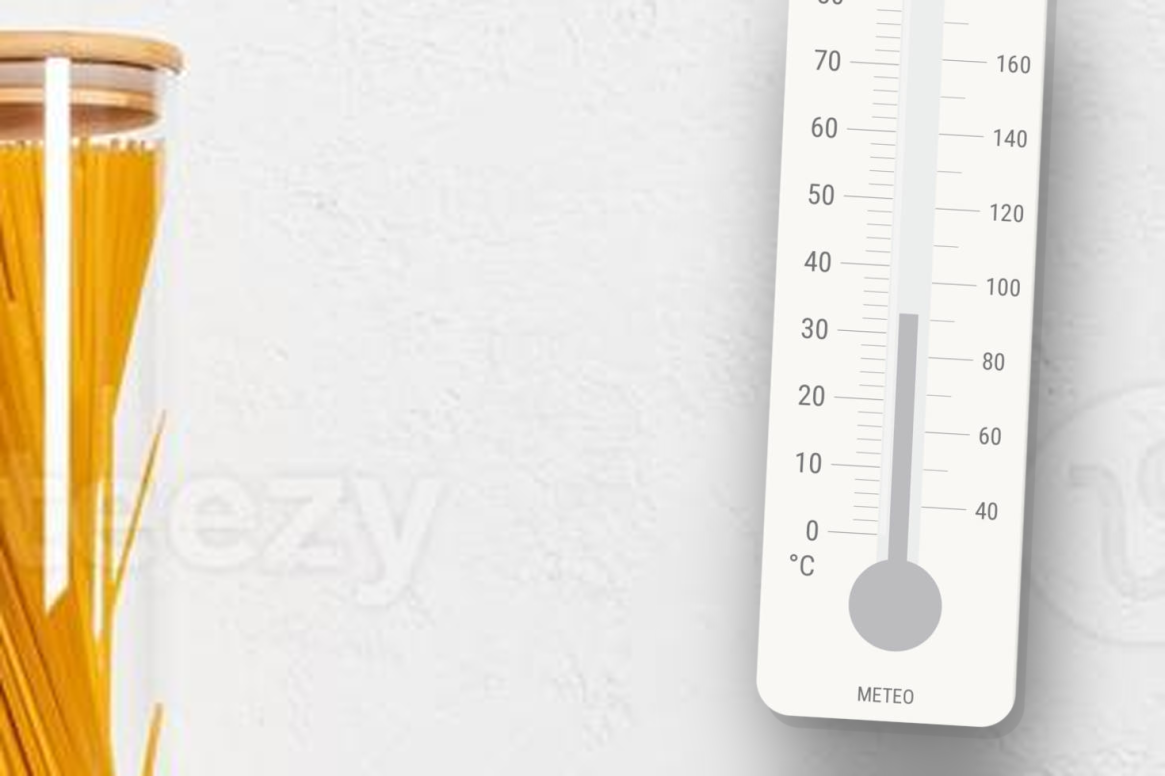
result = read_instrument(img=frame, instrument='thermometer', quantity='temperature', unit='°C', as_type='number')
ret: 33 °C
